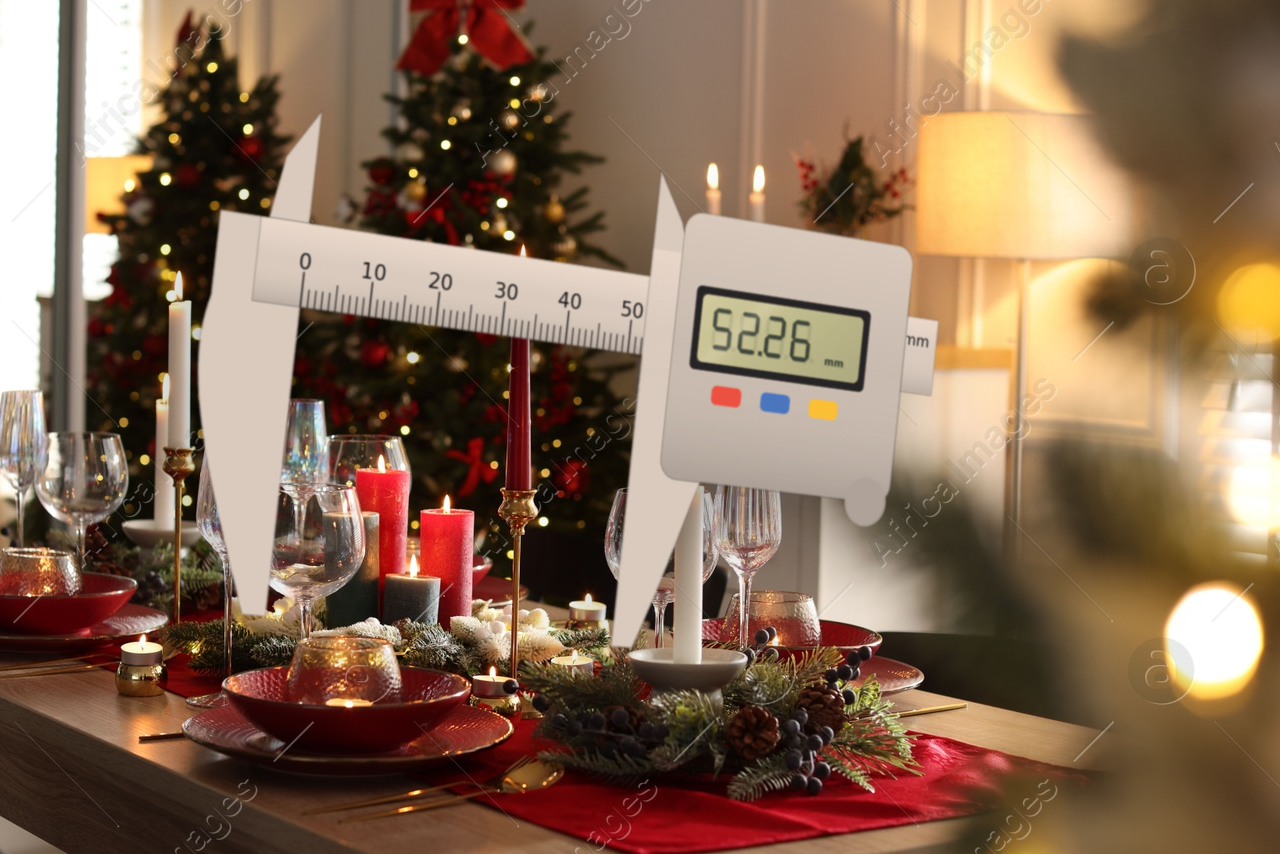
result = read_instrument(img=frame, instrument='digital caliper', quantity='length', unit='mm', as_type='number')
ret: 52.26 mm
